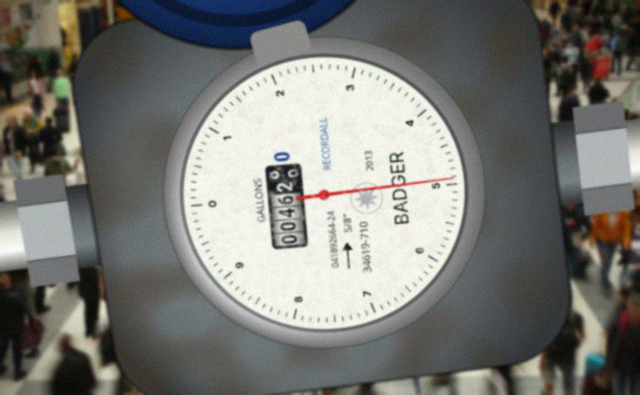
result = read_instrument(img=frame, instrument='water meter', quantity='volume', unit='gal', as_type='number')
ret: 46284.9 gal
